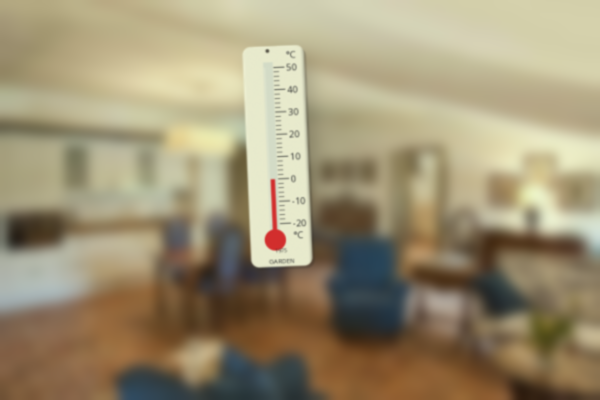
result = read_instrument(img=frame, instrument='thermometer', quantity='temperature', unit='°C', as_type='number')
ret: 0 °C
